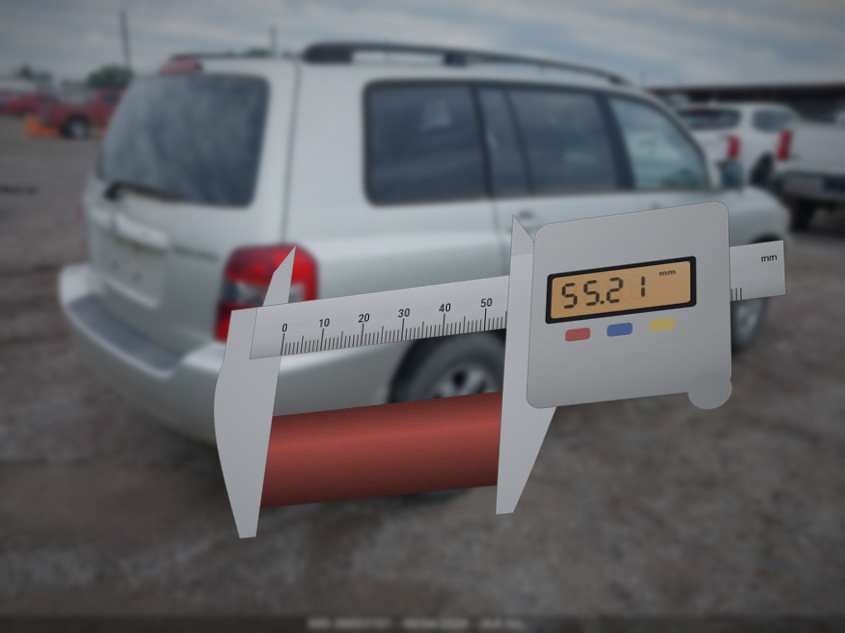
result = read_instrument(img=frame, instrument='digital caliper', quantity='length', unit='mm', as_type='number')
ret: 55.21 mm
